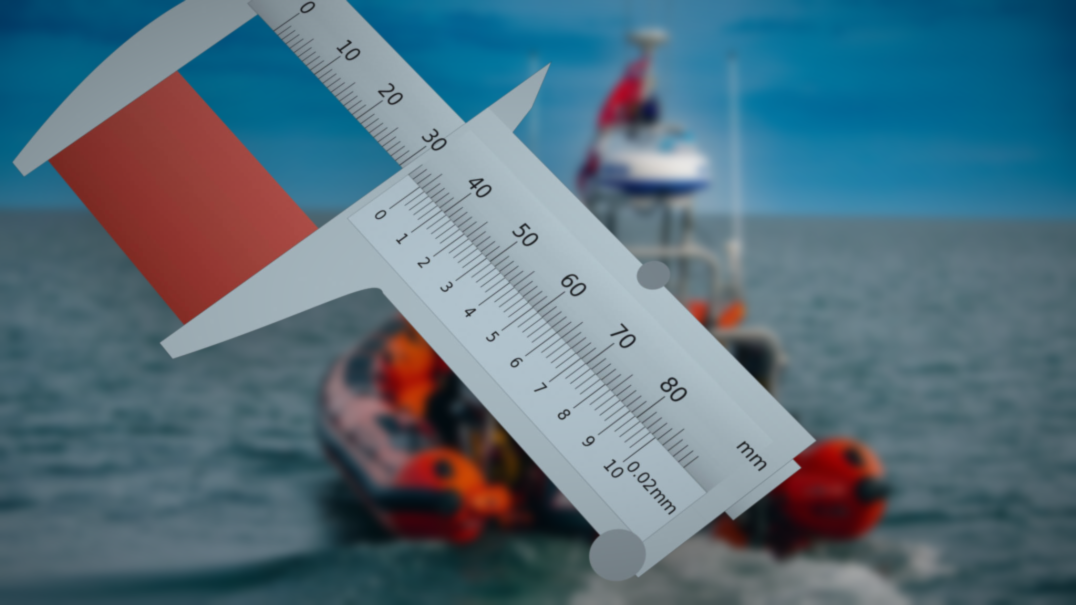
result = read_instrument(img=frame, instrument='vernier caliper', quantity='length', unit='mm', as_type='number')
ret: 34.6 mm
